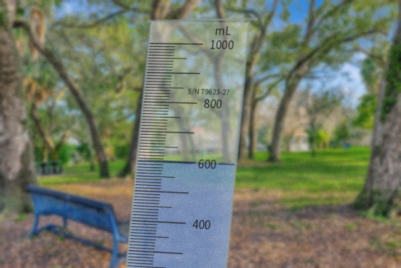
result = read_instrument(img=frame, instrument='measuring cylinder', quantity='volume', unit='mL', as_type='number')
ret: 600 mL
